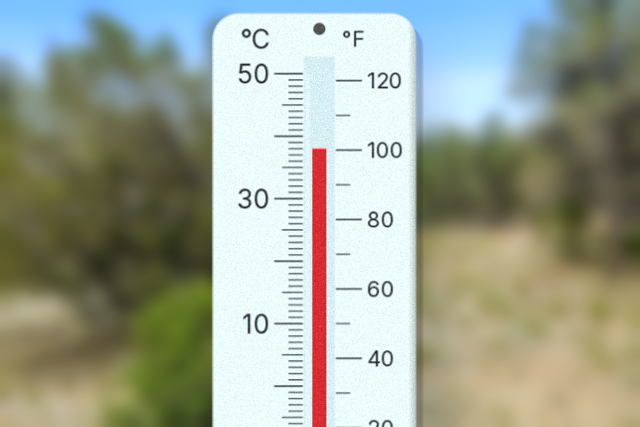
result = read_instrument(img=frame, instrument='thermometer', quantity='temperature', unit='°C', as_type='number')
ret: 38 °C
